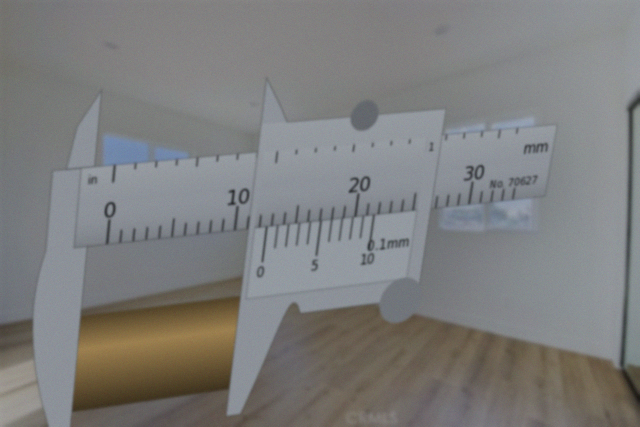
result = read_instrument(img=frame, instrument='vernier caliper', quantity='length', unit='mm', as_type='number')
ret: 12.6 mm
